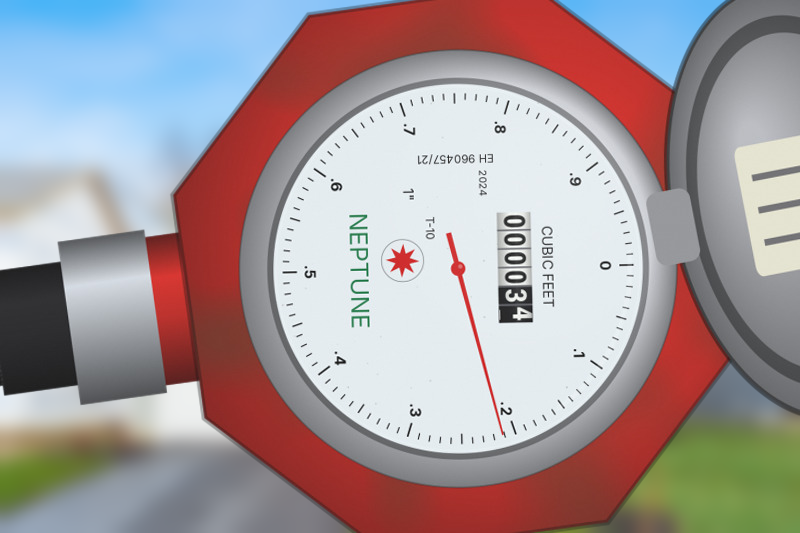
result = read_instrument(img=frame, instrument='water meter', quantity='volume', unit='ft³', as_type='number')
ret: 34.21 ft³
